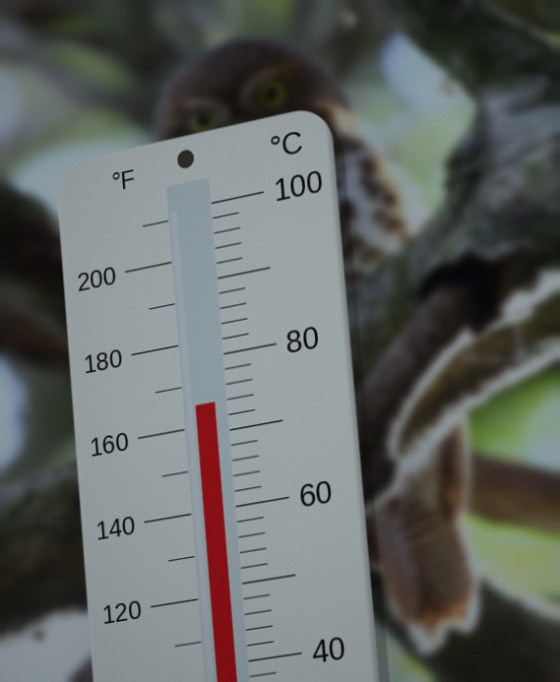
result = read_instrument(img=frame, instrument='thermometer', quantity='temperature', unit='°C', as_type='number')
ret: 74 °C
